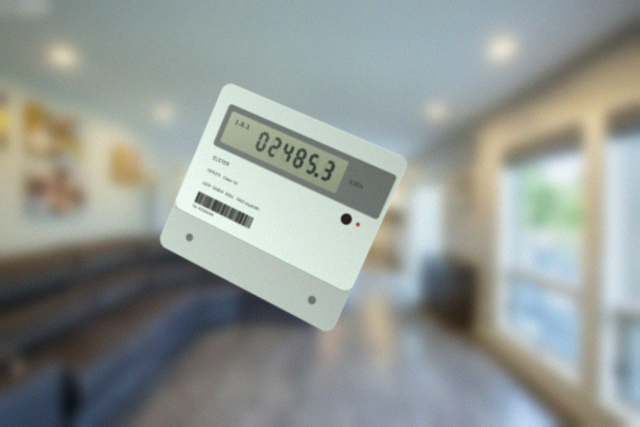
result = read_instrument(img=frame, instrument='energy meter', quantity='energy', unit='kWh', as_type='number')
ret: 2485.3 kWh
